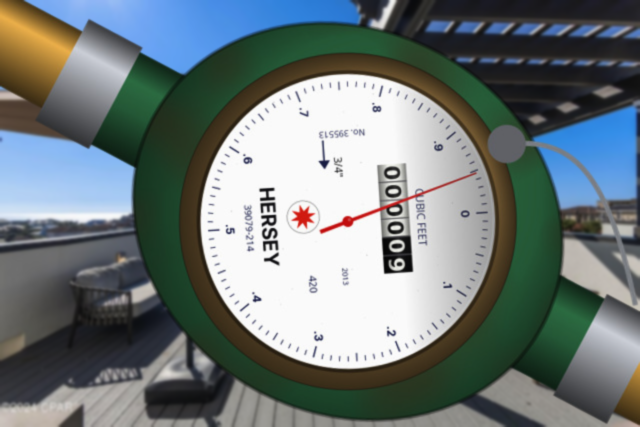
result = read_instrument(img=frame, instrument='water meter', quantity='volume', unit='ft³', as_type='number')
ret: 8.95 ft³
